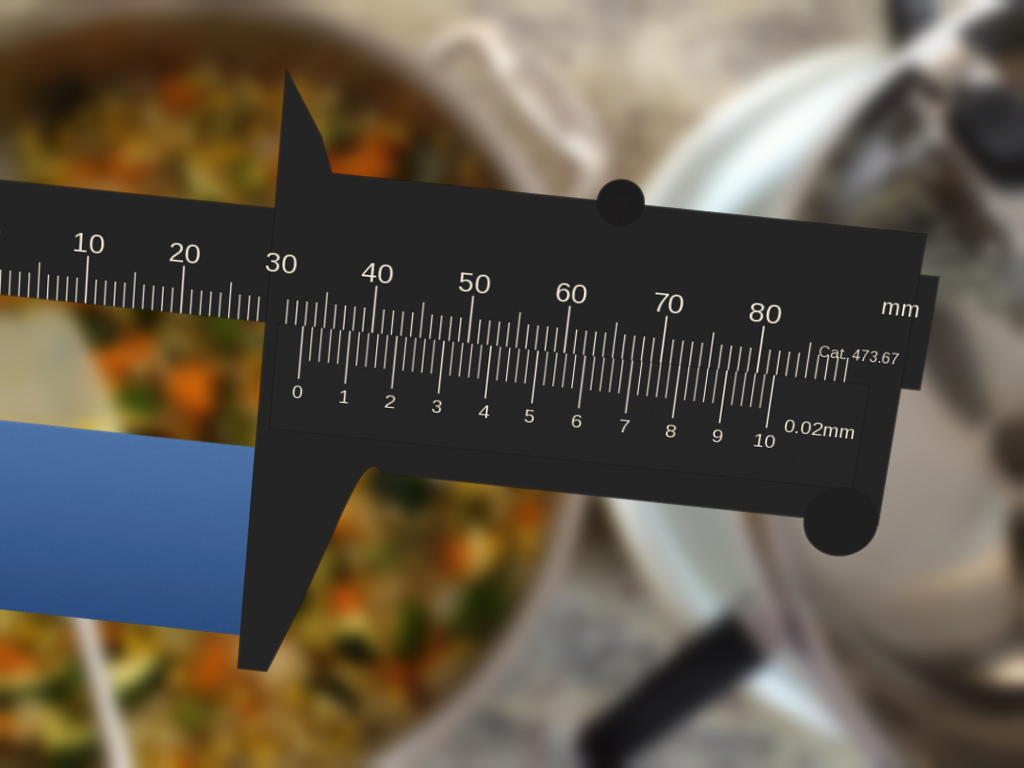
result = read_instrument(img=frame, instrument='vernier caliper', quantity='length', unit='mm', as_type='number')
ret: 32.8 mm
